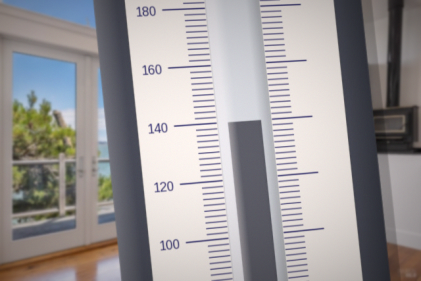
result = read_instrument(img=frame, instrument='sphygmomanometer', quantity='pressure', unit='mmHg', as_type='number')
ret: 140 mmHg
